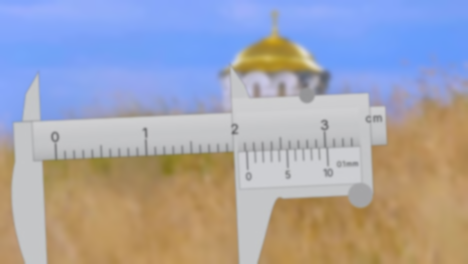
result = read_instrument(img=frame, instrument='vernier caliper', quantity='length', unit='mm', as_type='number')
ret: 21.2 mm
